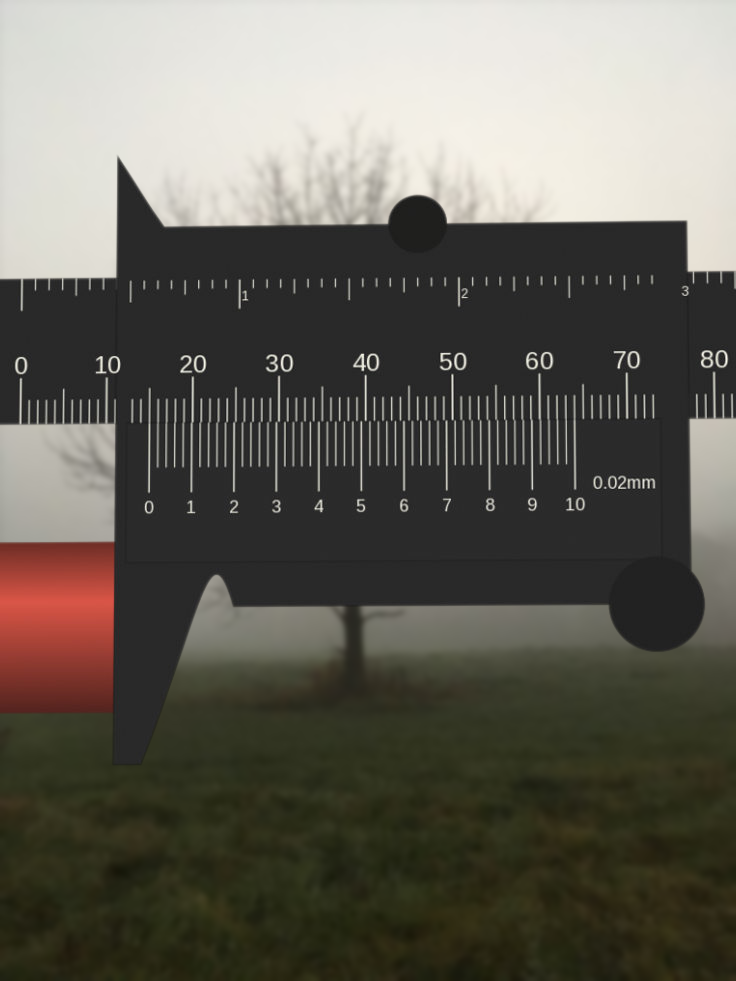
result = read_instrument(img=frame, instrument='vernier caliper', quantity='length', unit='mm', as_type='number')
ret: 15.0 mm
